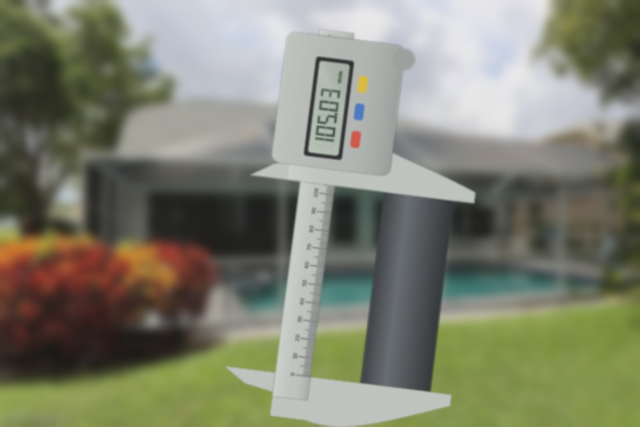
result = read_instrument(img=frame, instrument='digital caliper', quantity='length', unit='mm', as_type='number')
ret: 105.03 mm
